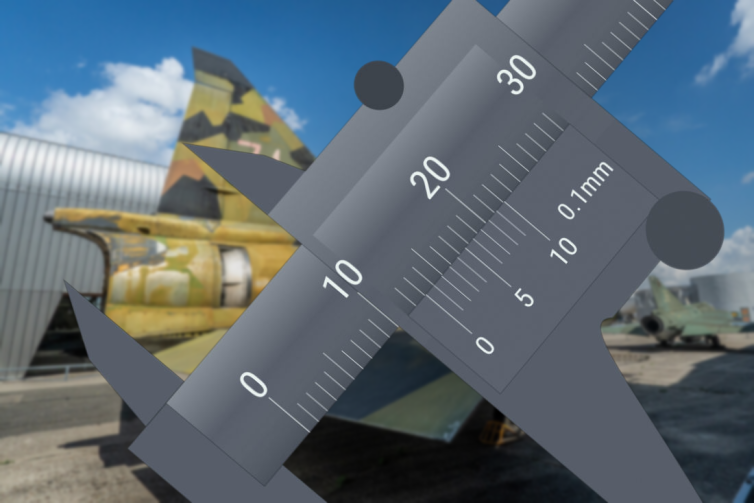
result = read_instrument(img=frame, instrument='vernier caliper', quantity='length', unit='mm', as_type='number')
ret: 13.1 mm
